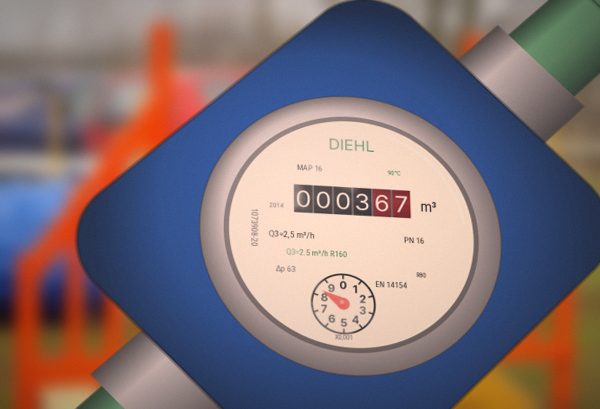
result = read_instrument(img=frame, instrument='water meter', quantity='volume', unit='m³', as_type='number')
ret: 3.678 m³
